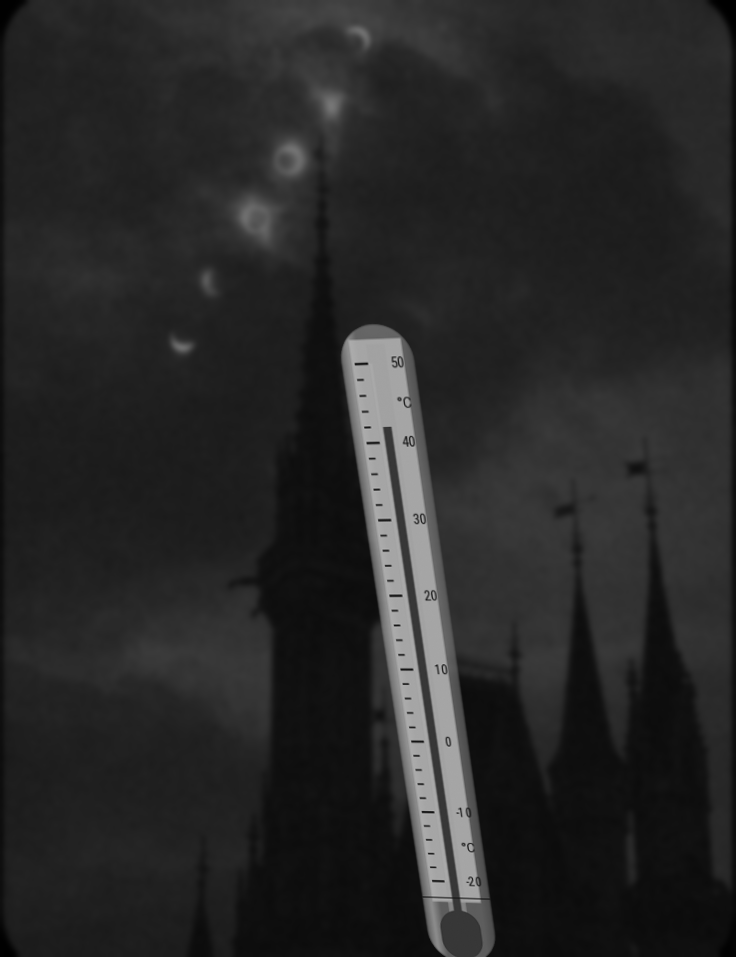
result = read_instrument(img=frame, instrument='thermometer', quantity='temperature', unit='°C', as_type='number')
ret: 42 °C
